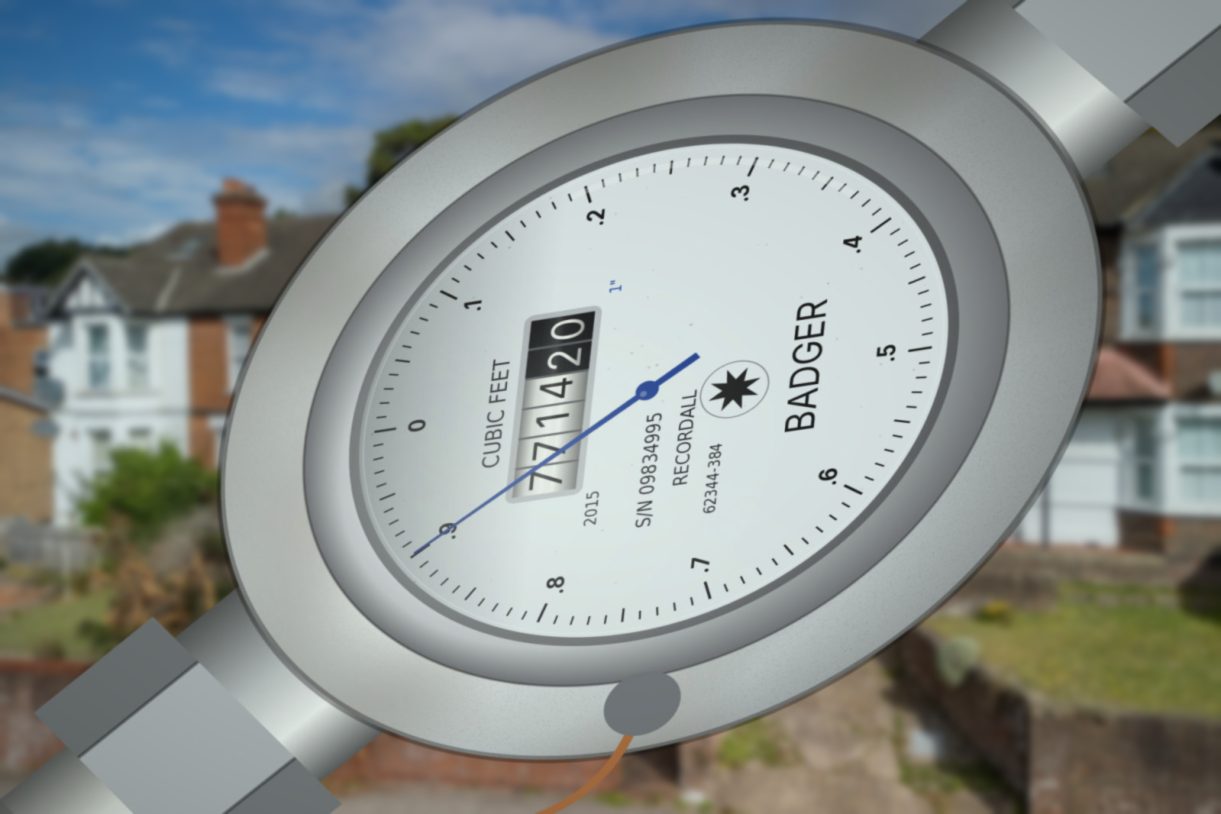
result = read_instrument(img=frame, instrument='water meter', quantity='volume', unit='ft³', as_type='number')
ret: 771419.90 ft³
